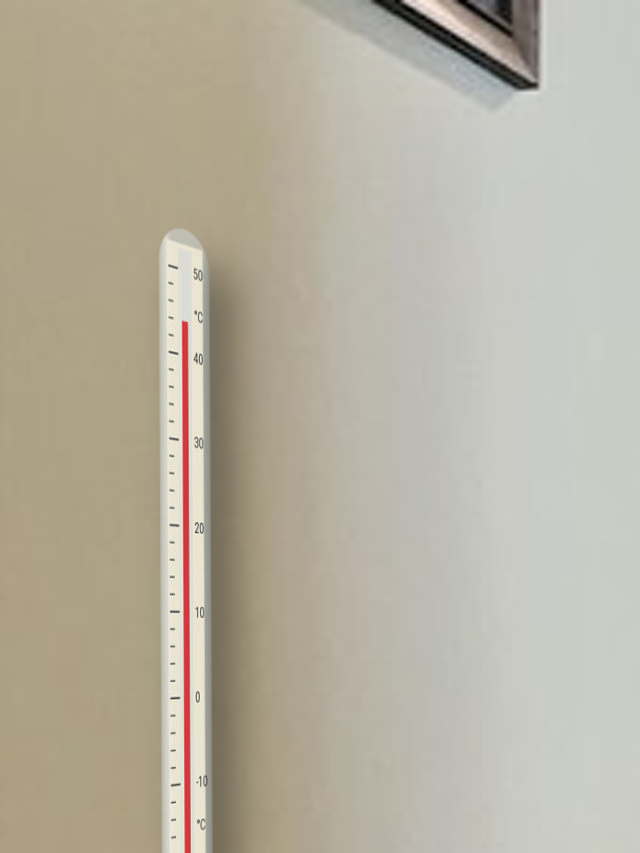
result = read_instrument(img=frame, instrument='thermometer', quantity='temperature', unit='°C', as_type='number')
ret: 44 °C
